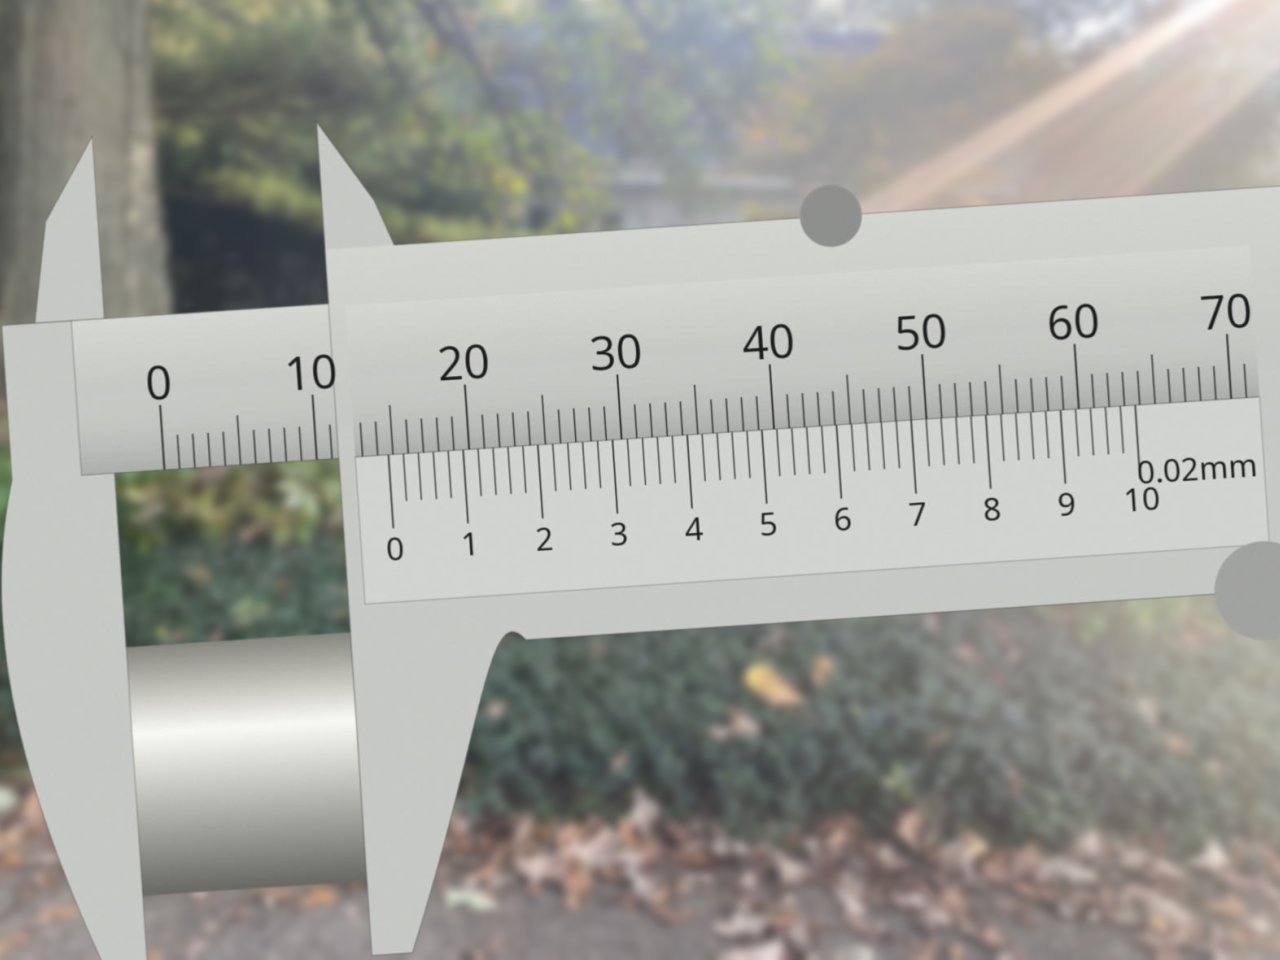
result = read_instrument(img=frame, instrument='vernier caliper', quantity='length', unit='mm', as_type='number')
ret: 14.7 mm
